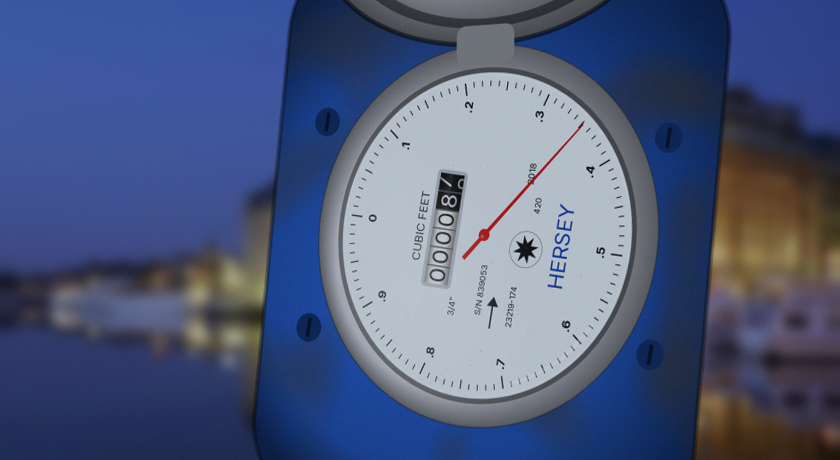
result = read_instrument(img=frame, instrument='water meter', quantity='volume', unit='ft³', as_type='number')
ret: 87.35 ft³
